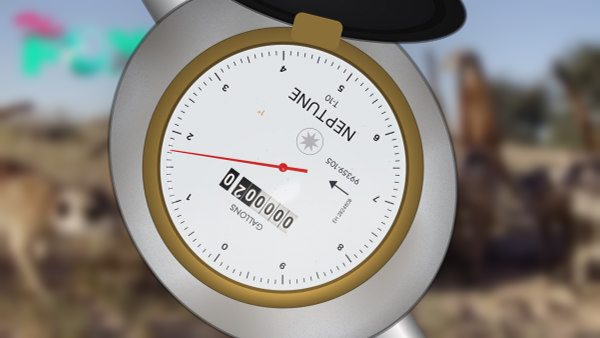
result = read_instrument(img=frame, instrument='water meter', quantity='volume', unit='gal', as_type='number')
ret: 21.7 gal
